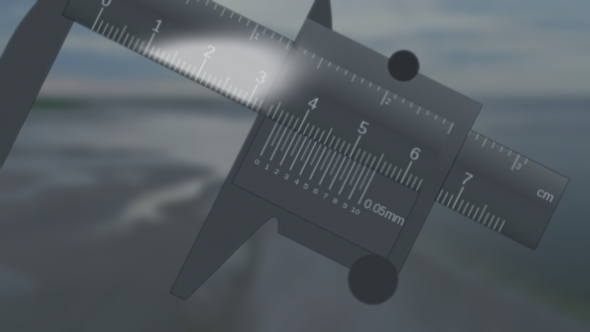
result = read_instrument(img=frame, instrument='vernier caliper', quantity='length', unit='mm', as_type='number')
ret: 36.0 mm
